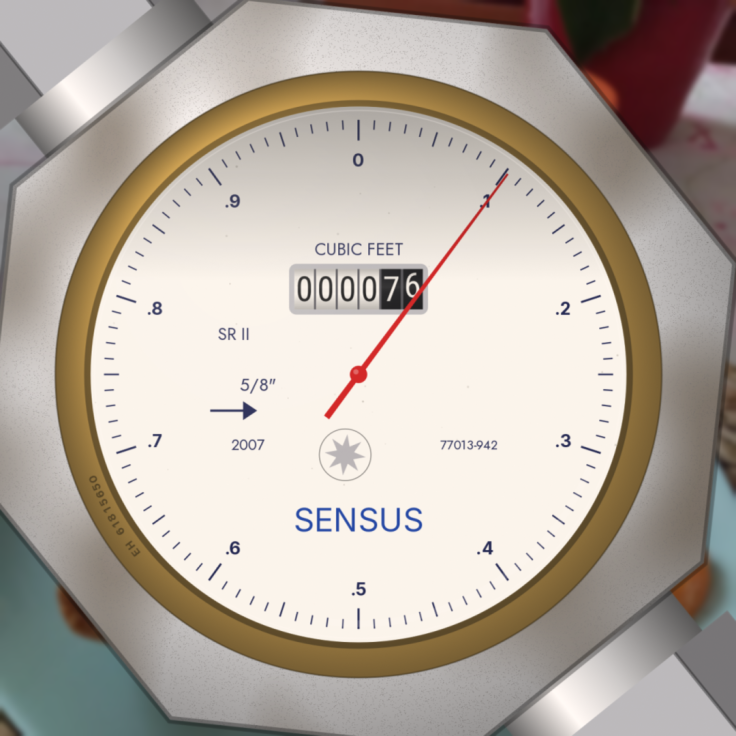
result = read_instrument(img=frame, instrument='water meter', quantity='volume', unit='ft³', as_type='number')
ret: 76.10 ft³
